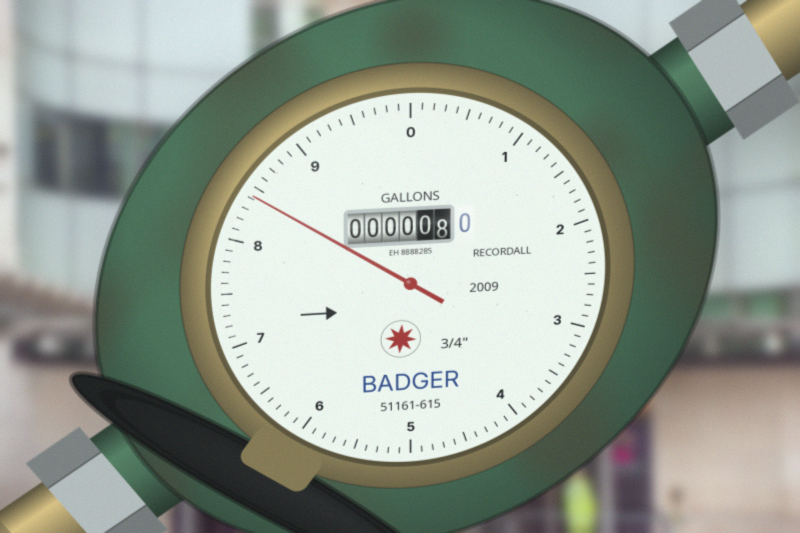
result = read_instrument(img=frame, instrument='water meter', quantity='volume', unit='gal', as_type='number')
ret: 78.4 gal
